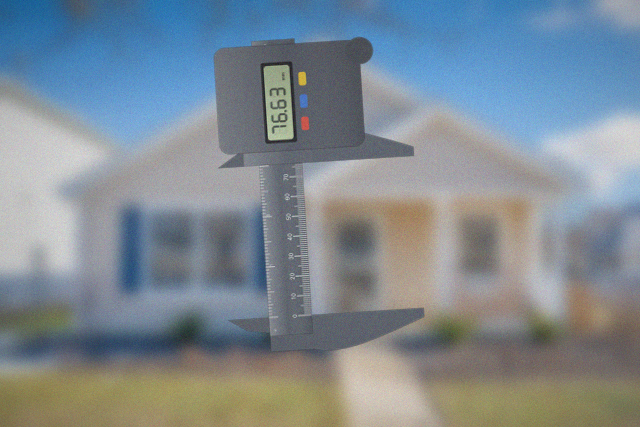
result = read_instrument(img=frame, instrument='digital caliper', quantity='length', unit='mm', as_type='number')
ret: 76.63 mm
